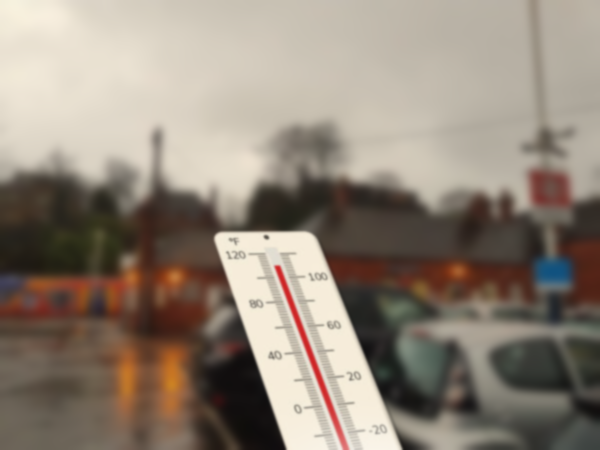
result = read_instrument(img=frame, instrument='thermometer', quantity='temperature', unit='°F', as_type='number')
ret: 110 °F
